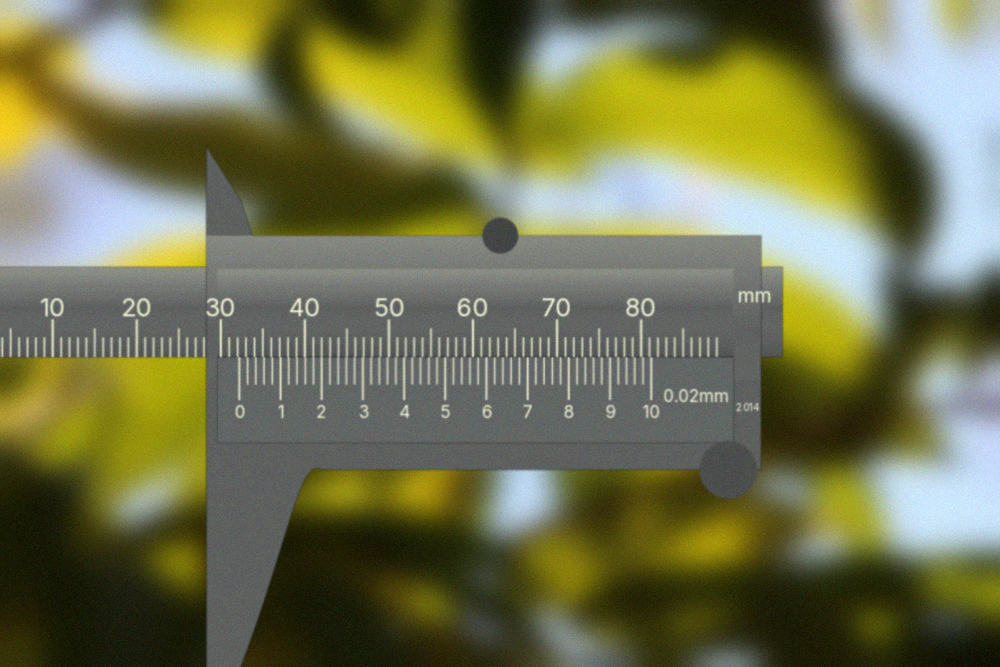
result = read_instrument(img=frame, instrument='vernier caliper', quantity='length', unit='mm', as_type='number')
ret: 32.2 mm
